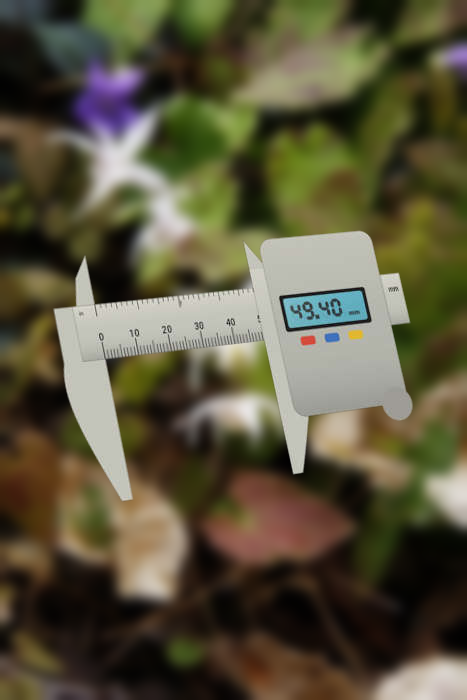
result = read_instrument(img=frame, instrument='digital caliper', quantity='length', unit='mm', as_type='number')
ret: 49.40 mm
